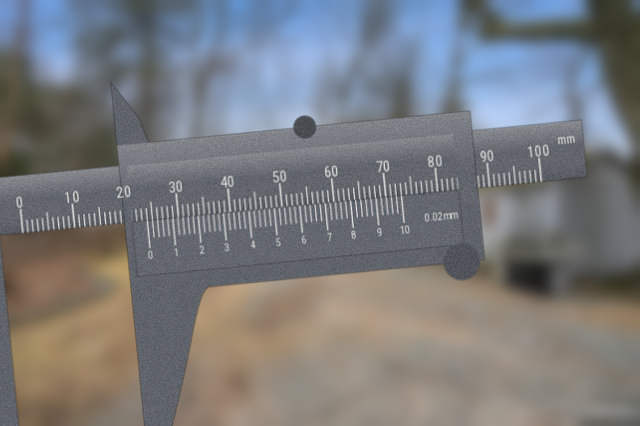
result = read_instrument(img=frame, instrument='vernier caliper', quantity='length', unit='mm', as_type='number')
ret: 24.0 mm
